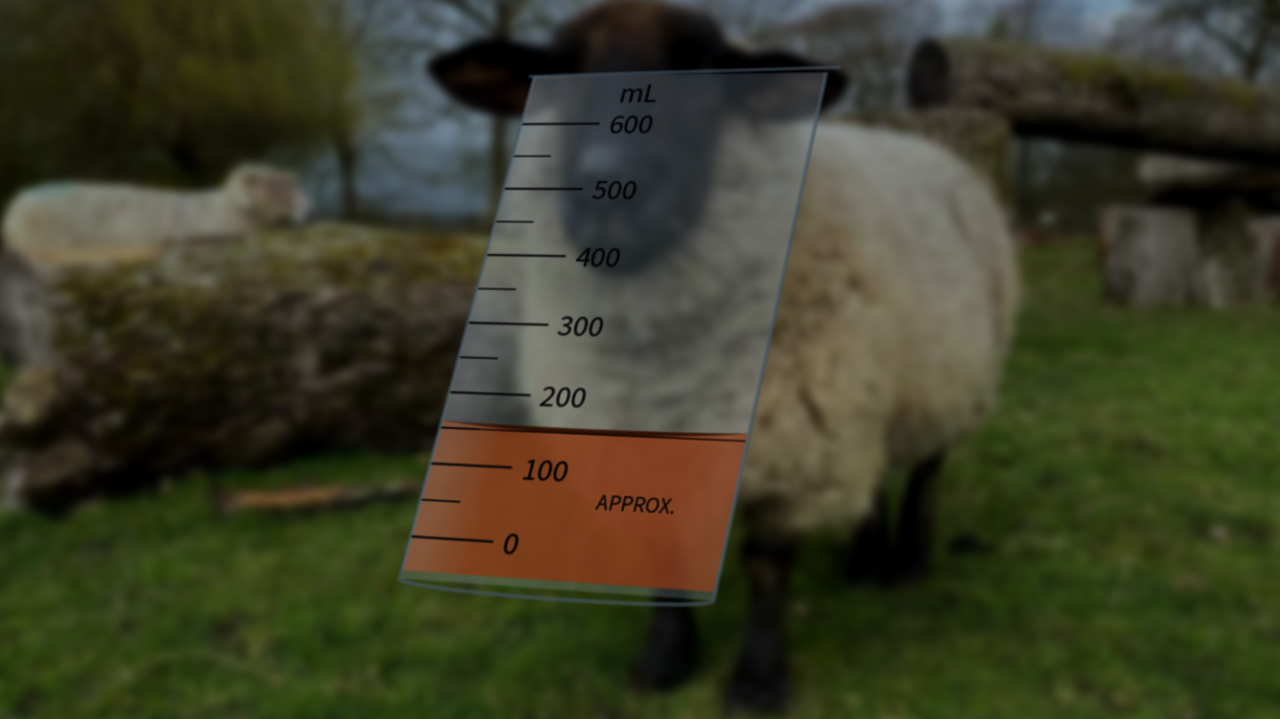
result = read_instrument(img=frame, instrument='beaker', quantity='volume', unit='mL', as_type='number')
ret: 150 mL
